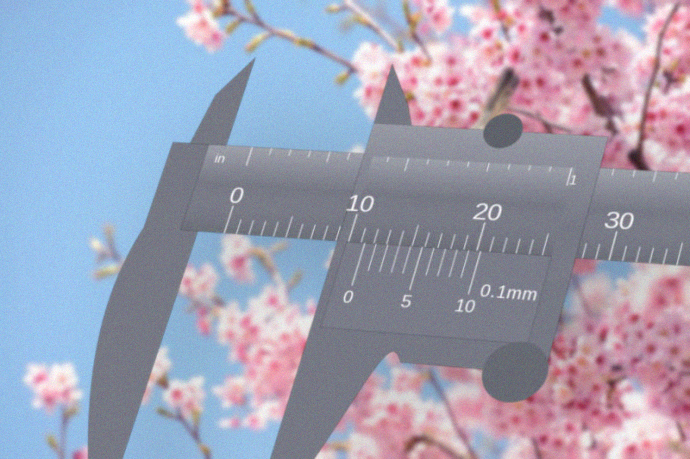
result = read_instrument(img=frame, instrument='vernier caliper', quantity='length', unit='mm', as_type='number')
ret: 11.3 mm
